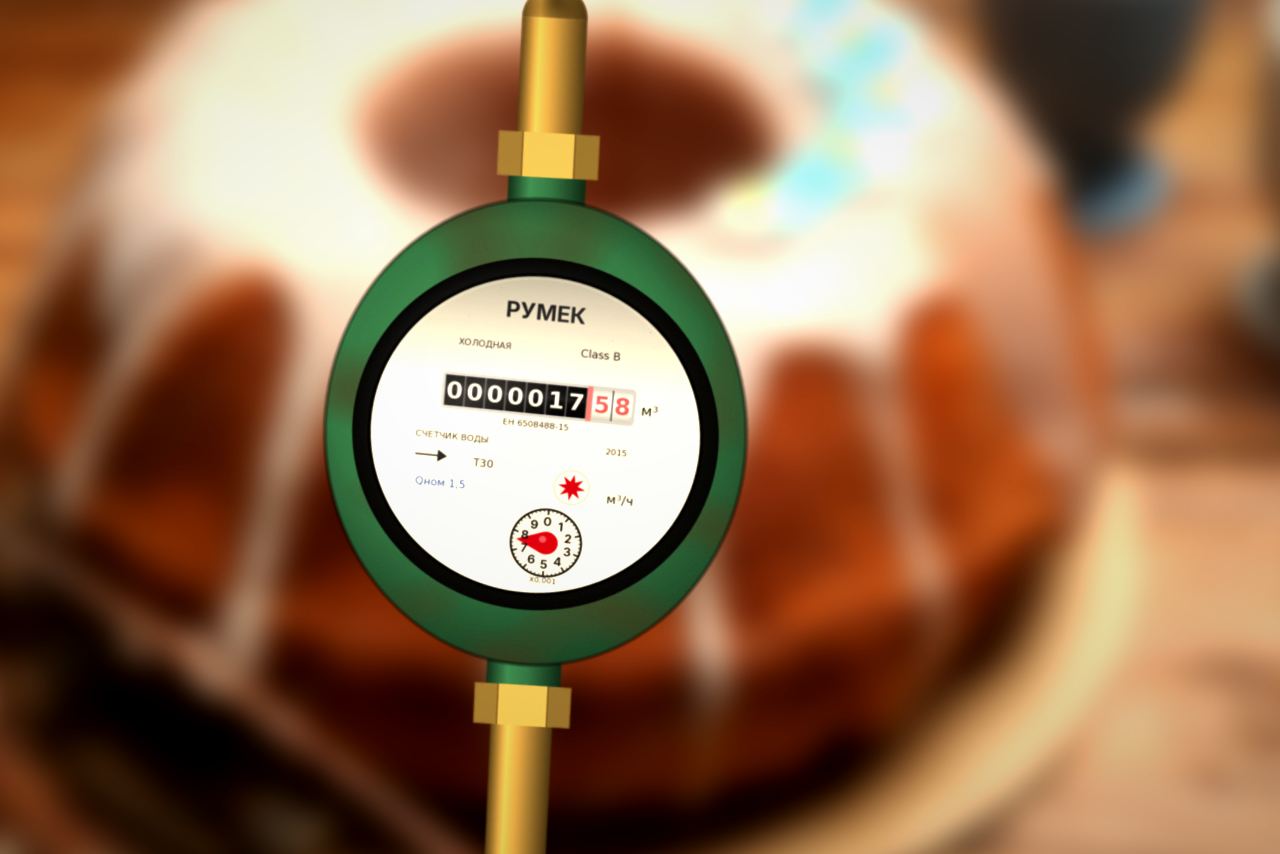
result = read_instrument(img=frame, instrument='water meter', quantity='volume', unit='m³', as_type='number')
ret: 17.587 m³
